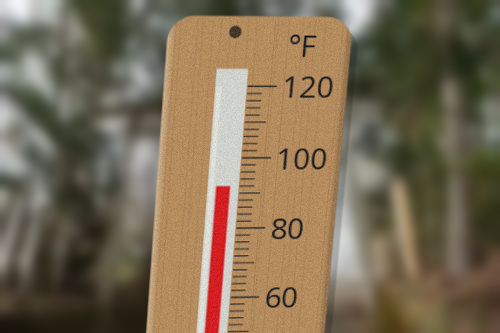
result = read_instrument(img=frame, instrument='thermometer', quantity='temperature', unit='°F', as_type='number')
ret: 92 °F
